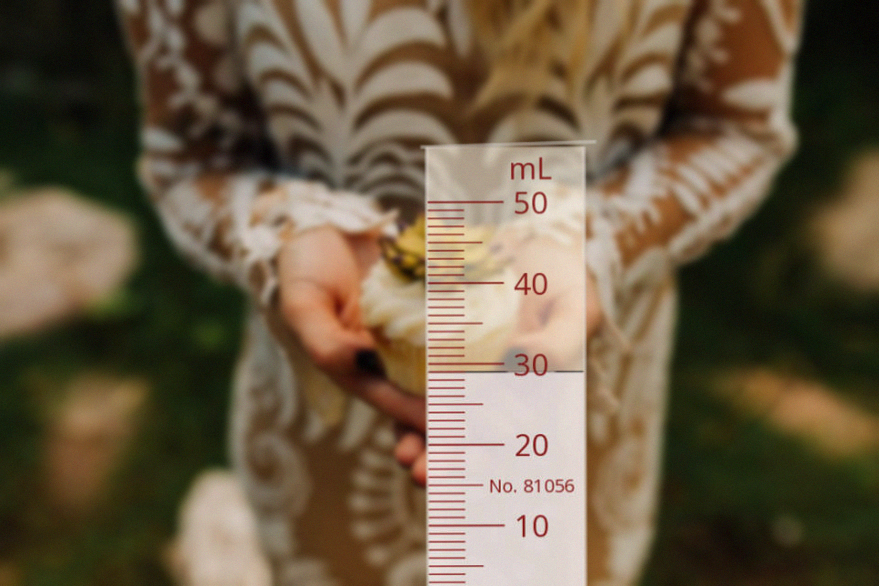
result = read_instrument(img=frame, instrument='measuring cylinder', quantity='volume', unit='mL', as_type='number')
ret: 29 mL
